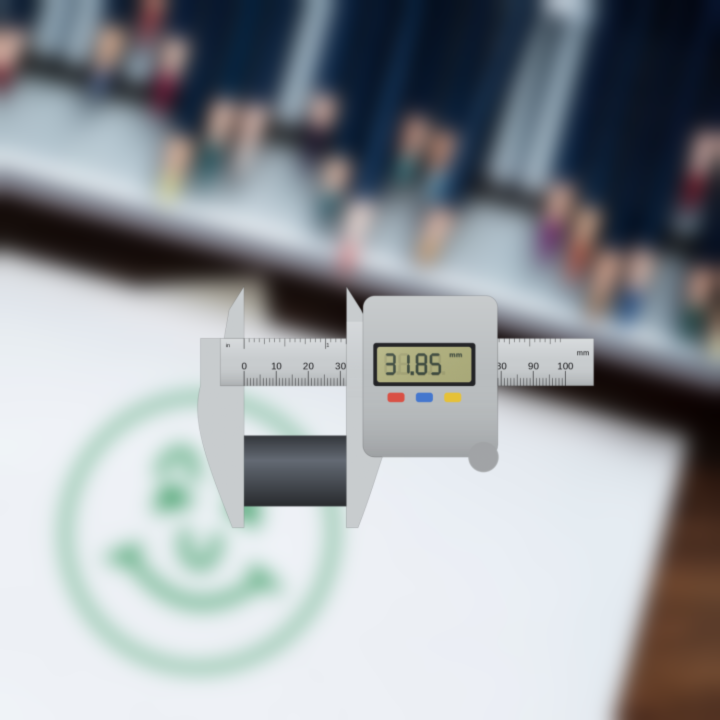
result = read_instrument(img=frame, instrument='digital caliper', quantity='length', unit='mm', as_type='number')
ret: 31.85 mm
